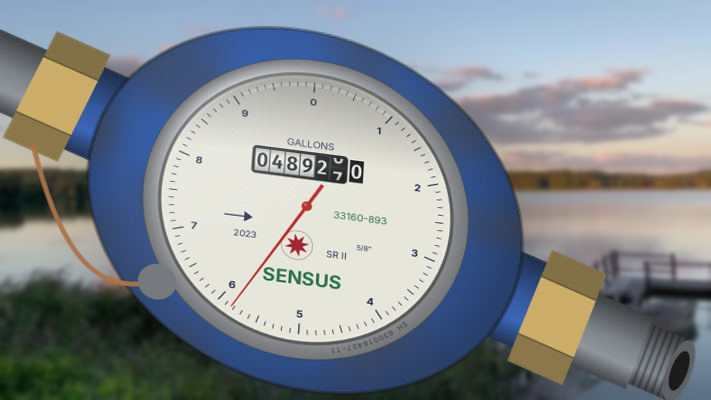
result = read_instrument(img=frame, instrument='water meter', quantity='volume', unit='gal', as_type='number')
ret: 489265.8 gal
